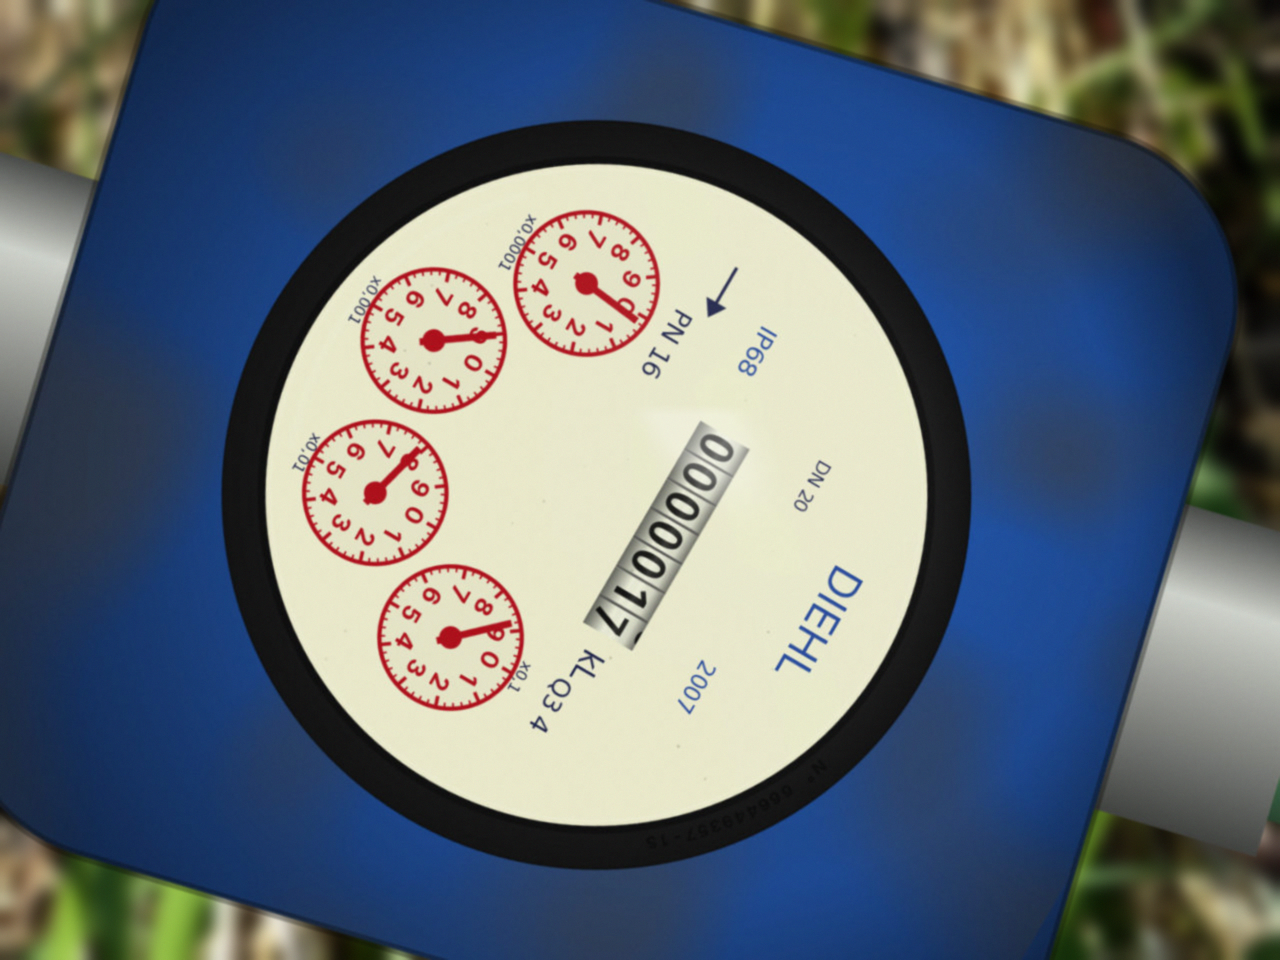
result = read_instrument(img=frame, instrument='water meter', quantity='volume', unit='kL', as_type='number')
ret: 16.8790 kL
